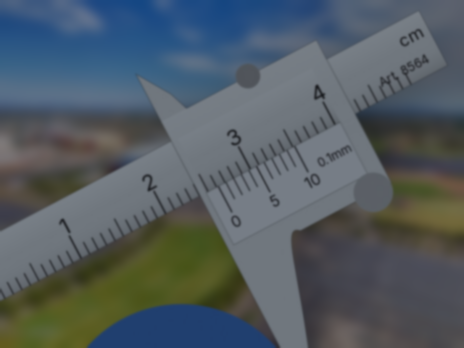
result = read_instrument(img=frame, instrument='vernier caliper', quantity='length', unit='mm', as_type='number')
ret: 26.2 mm
